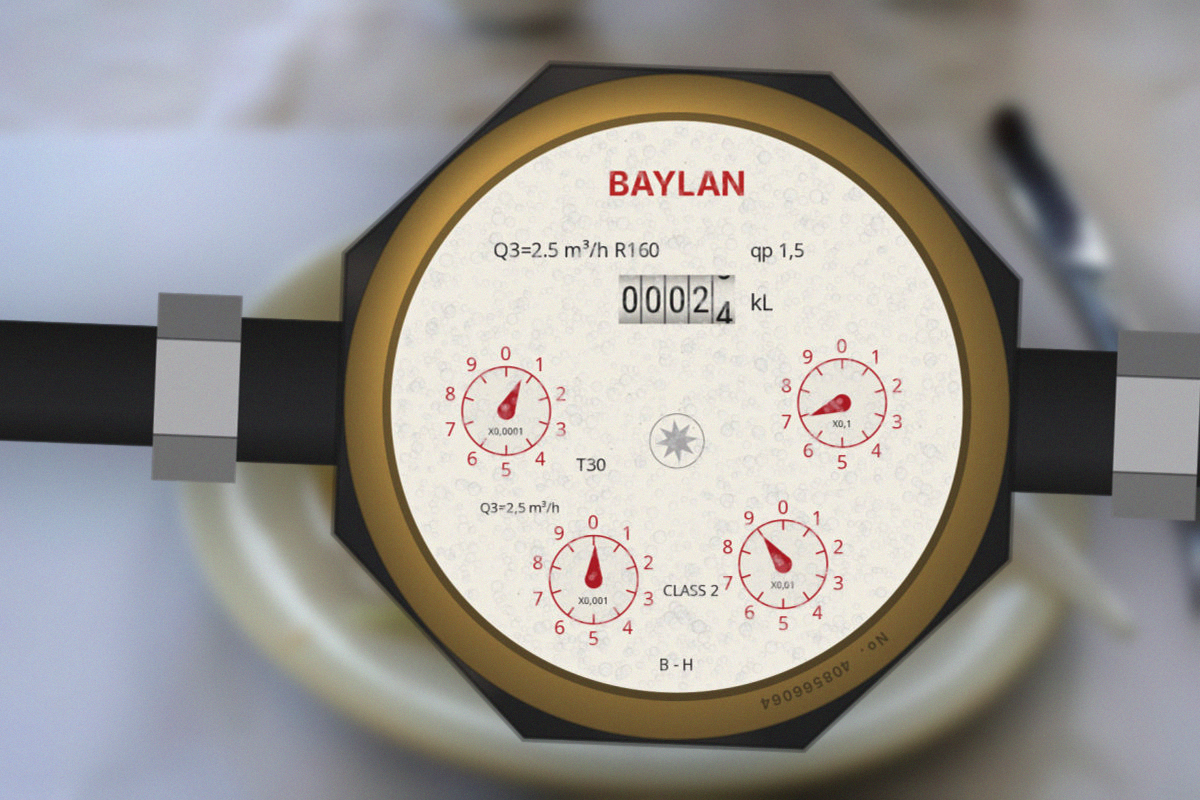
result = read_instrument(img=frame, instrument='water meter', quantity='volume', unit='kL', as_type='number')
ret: 23.6900 kL
